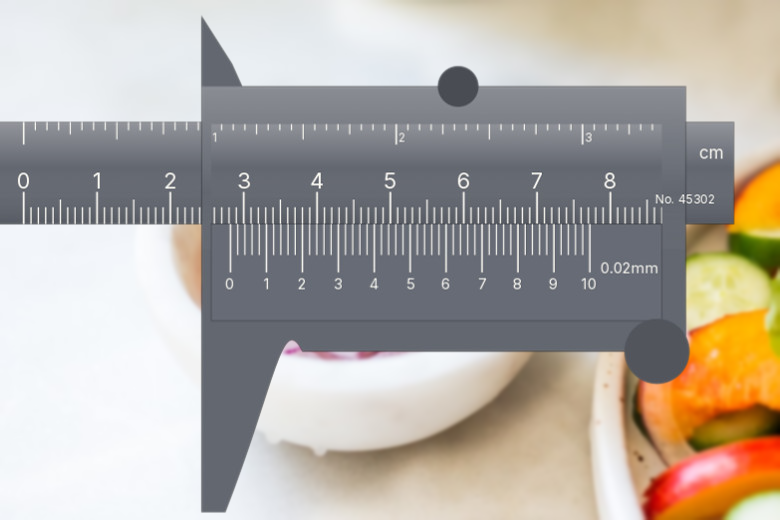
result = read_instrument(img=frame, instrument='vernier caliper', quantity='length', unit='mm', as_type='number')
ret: 28.2 mm
